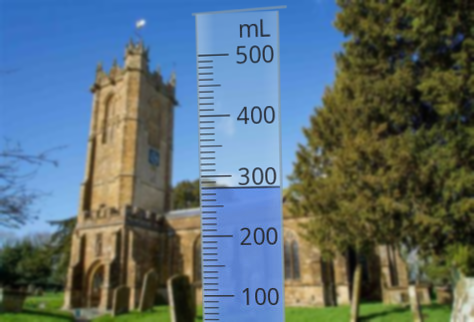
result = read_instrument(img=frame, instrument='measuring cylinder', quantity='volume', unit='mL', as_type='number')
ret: 280 mL
